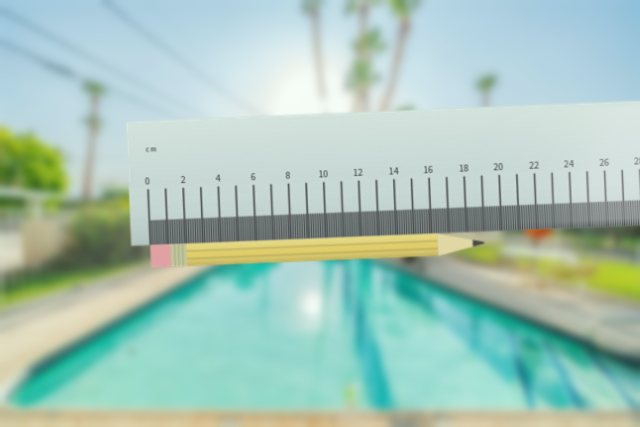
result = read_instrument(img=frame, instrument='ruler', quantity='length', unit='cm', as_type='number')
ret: 19 cm
